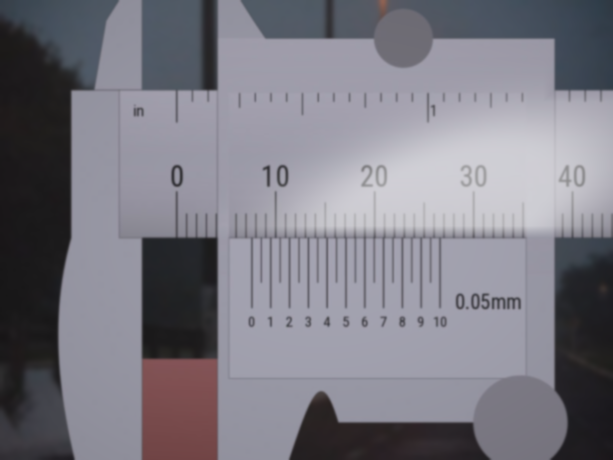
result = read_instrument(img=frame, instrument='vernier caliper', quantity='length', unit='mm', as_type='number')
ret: 7.6 mm
